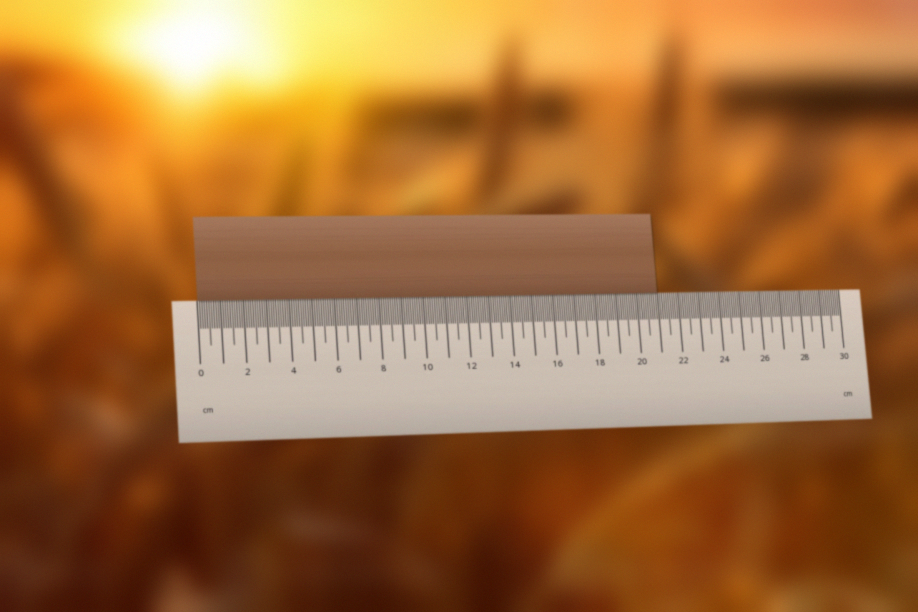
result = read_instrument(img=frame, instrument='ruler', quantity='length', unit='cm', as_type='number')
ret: 21 cm
